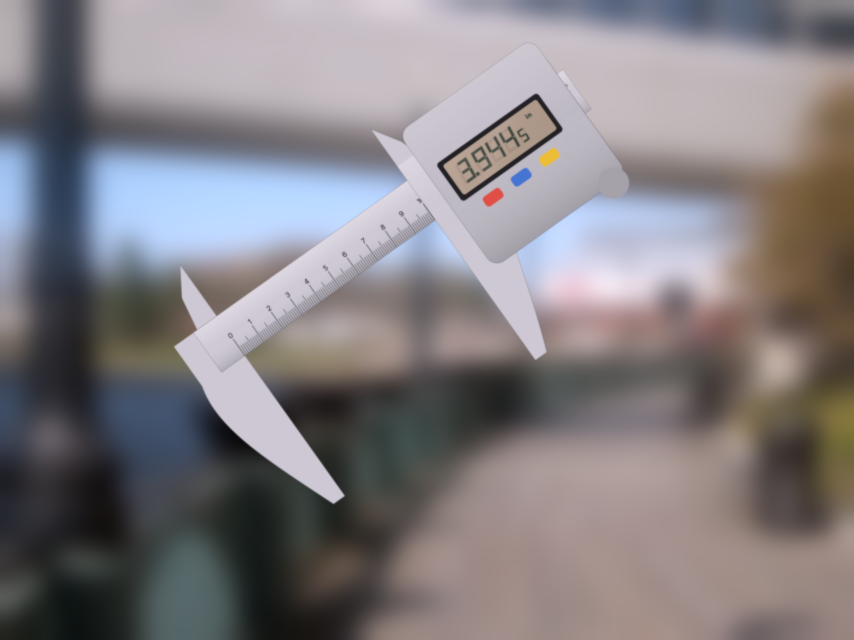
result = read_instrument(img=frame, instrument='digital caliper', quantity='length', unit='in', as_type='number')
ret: 3.9445 in
